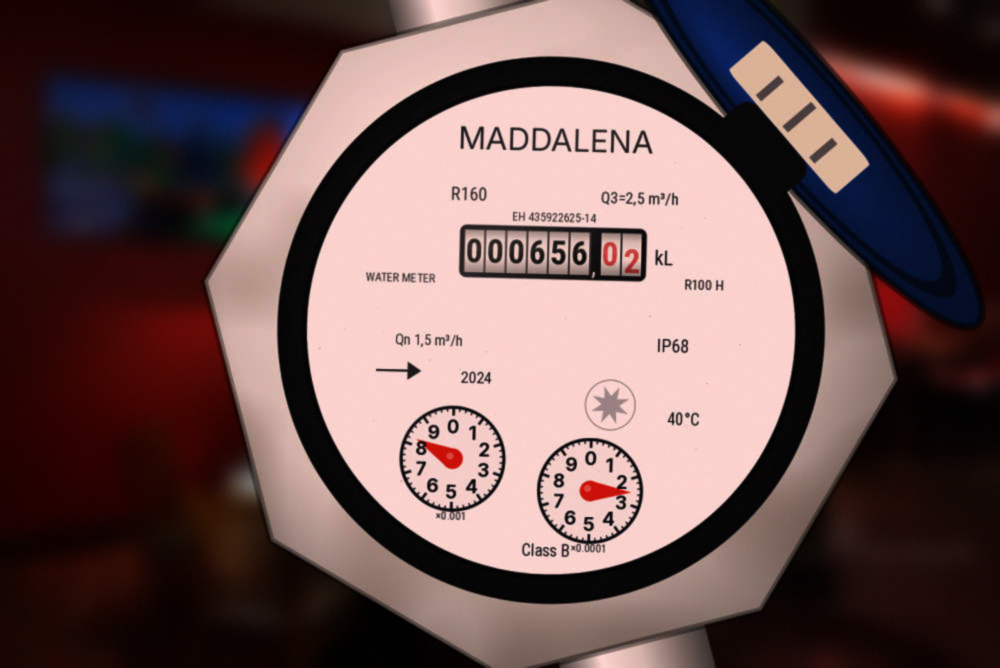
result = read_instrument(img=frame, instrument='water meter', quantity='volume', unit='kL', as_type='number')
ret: 656.0182 kL
